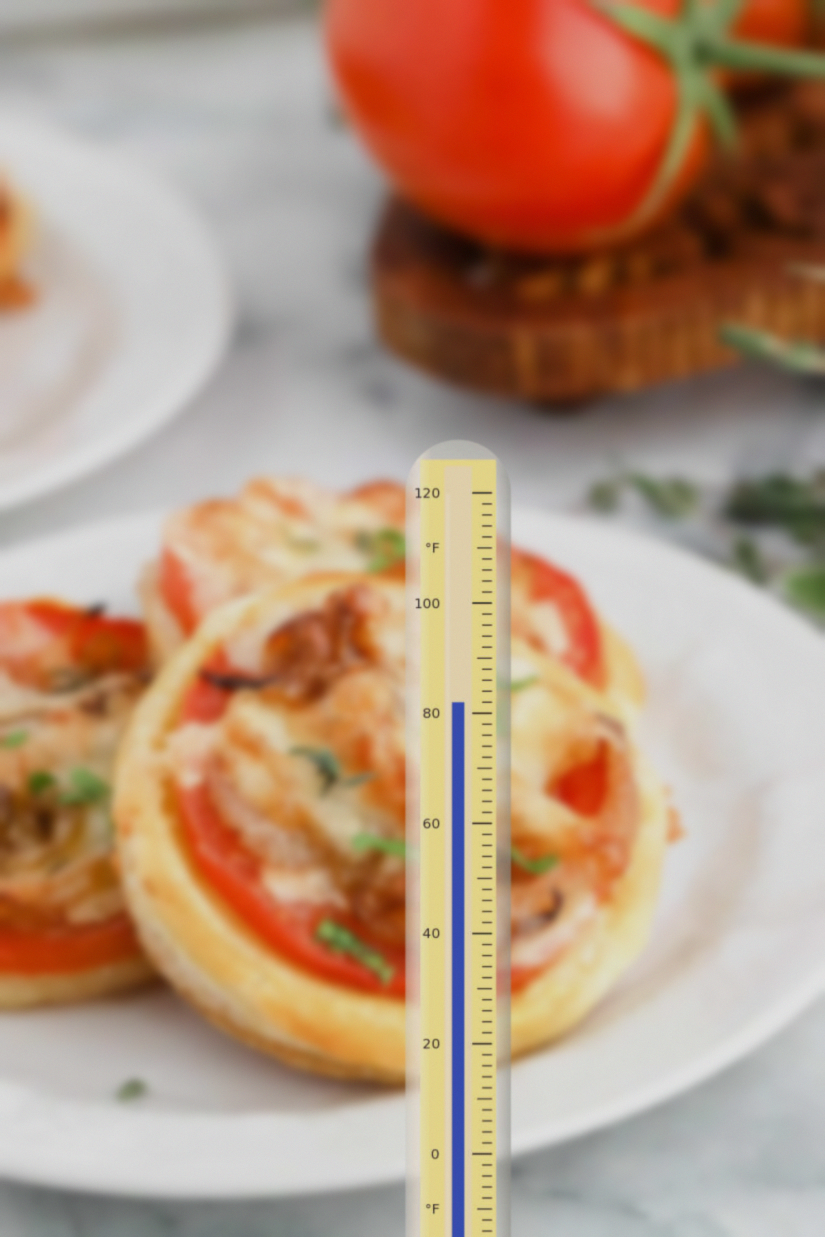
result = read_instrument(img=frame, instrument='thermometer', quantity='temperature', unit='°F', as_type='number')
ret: 82 °F
